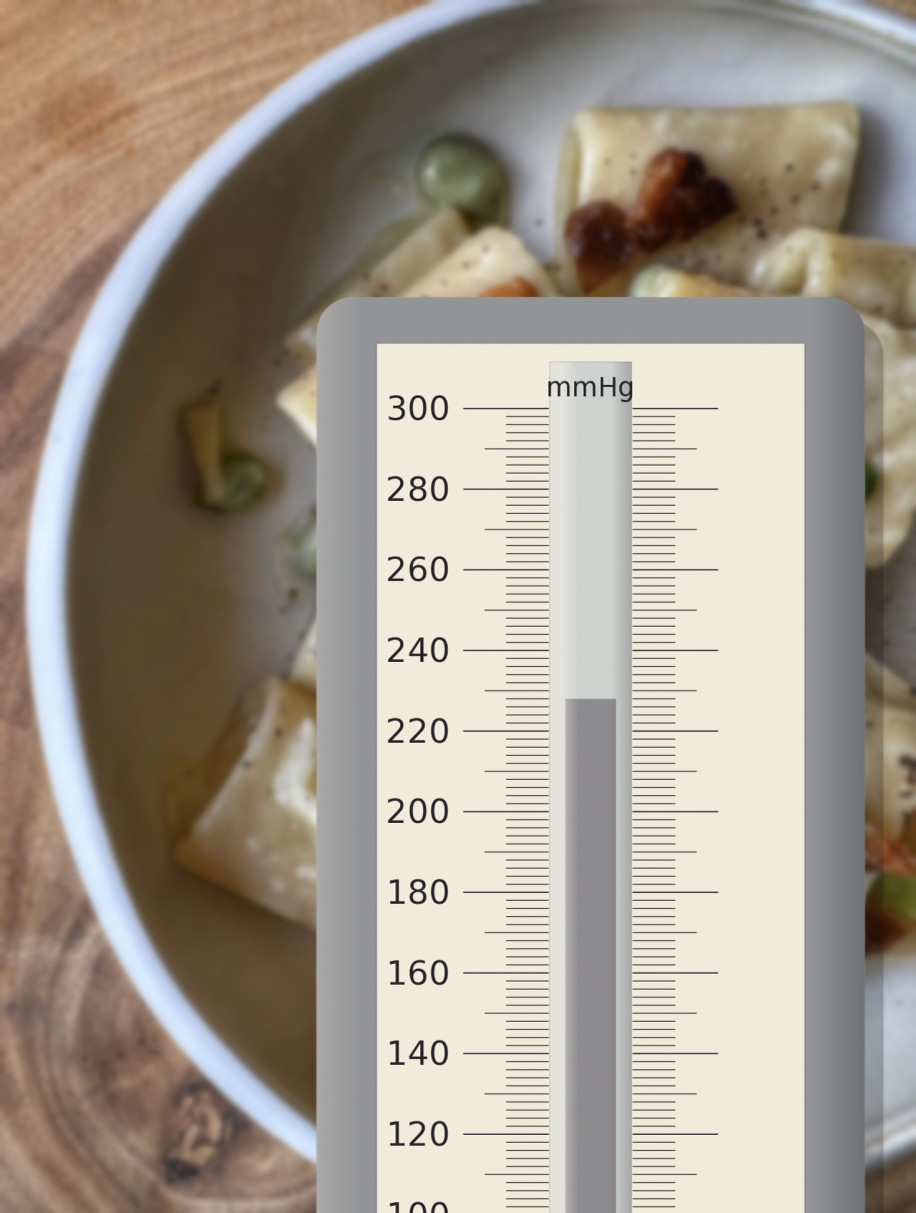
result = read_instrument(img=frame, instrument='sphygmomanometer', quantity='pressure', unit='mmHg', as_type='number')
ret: 228 mmHg
